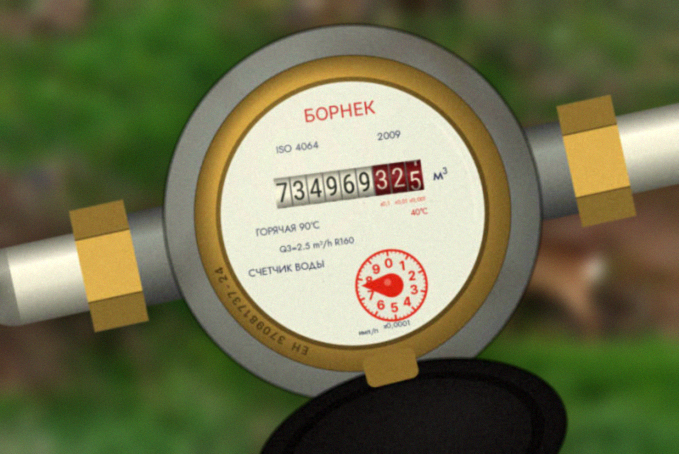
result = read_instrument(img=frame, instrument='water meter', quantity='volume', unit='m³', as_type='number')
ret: 734969.3247 m³
